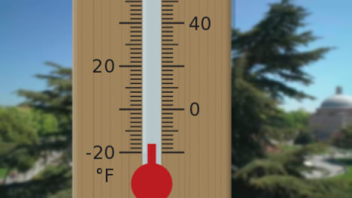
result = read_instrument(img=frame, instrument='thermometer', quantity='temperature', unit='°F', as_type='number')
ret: -16 °F
